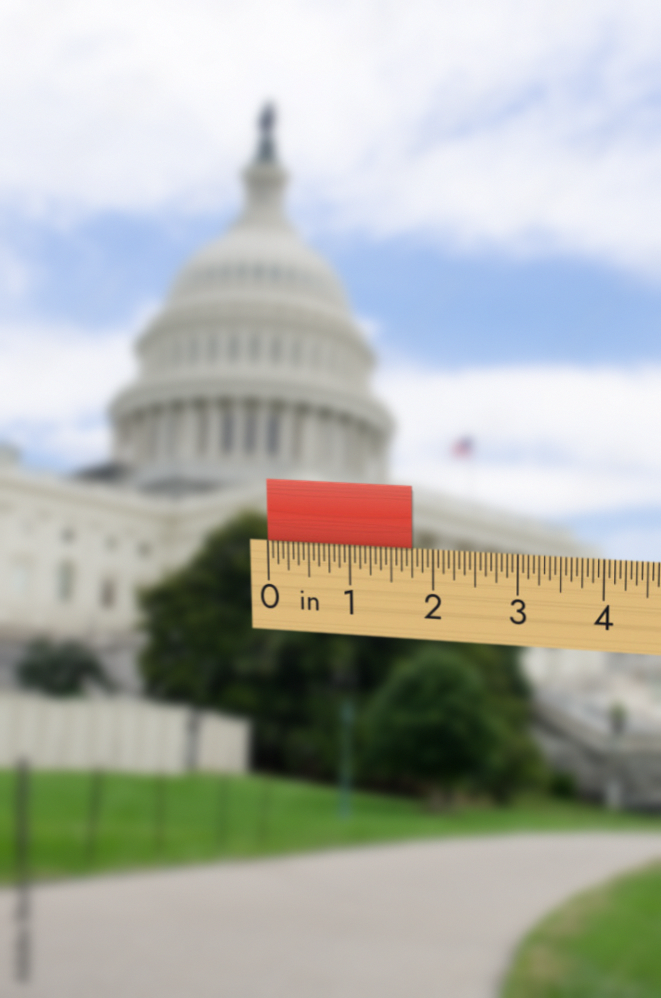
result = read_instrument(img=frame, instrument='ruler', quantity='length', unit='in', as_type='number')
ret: 1.75 in
